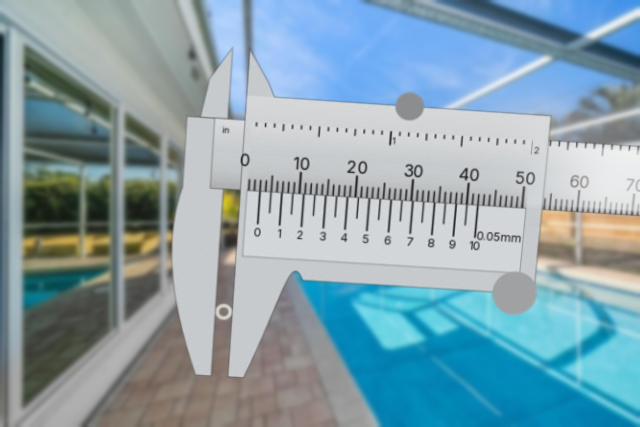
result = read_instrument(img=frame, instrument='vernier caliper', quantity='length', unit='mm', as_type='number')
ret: 3.0 mm
